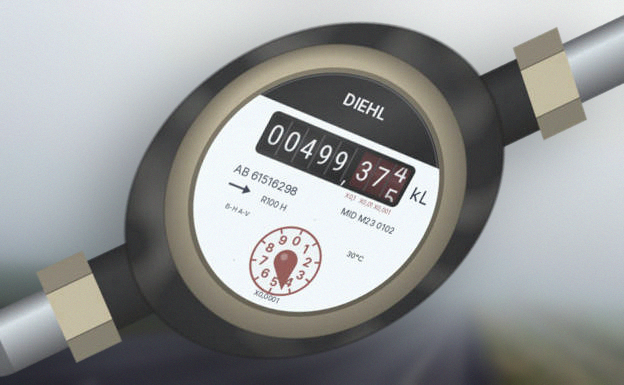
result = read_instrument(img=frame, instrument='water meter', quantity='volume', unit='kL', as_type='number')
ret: 499.3744 kL
